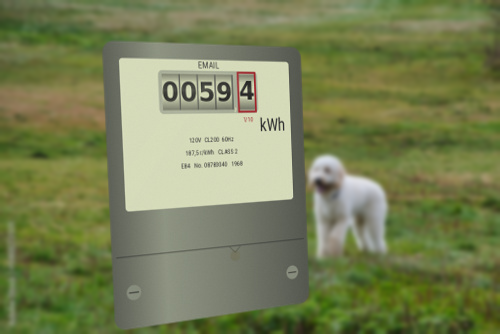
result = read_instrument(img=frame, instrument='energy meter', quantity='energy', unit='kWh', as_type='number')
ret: 59.4 kWh
